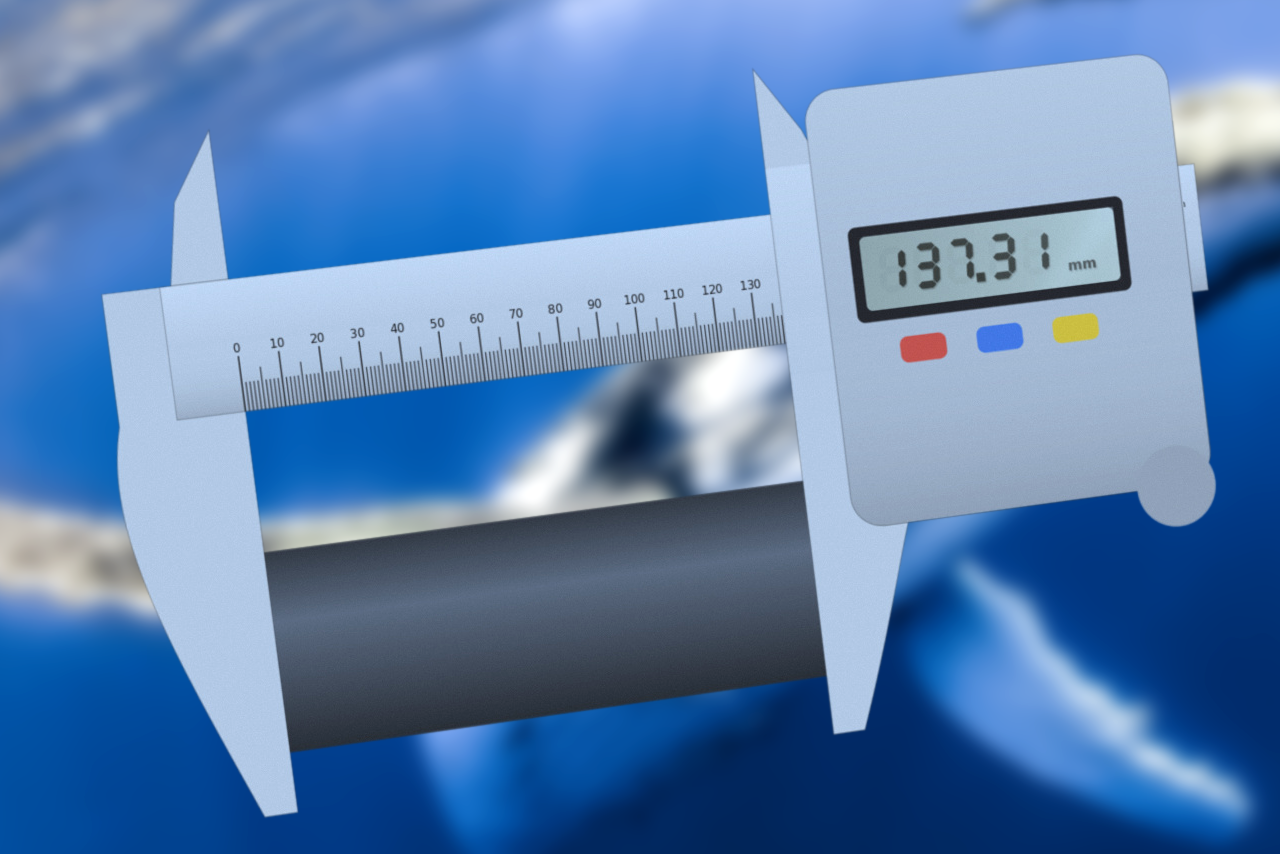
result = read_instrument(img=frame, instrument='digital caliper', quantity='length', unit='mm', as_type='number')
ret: 137.31 mm
